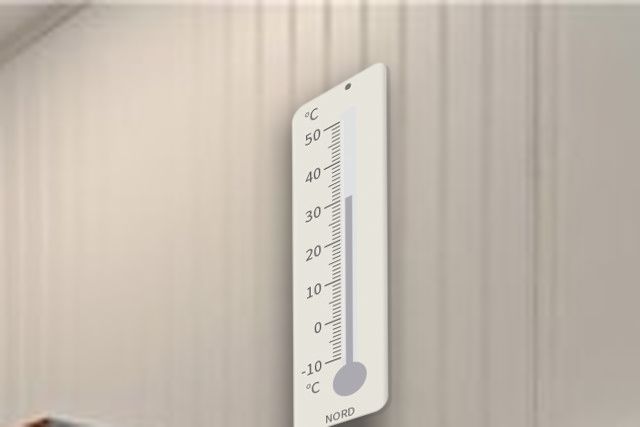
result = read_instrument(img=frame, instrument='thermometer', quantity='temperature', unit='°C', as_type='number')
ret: 30 °C
